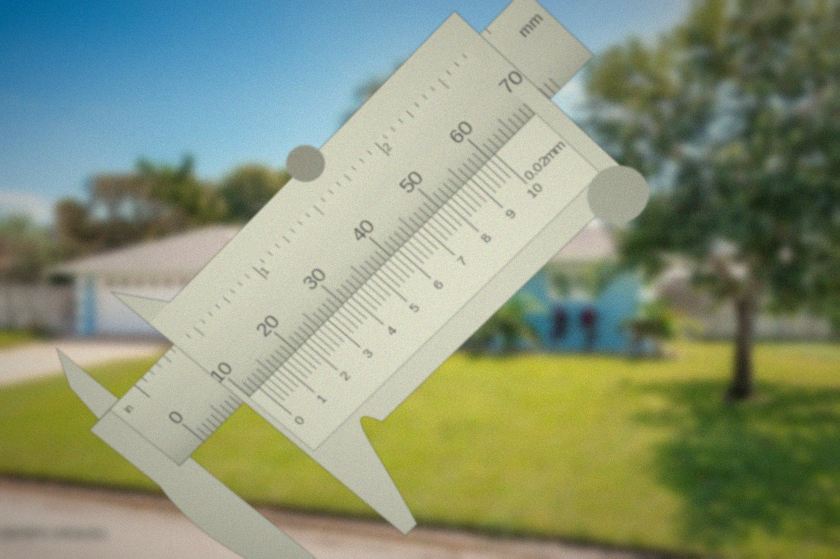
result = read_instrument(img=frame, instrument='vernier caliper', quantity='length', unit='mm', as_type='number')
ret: 12.0 mm
